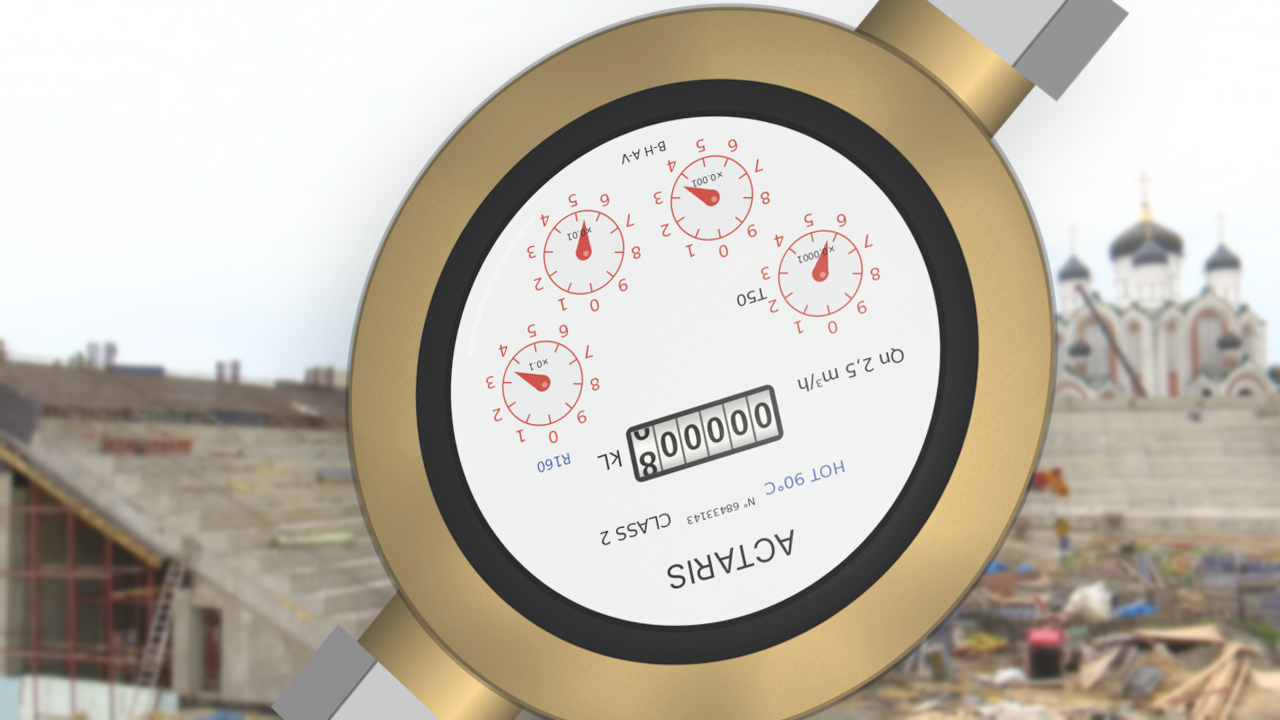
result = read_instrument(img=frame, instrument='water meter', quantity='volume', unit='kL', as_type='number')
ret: 8.3535 kL
